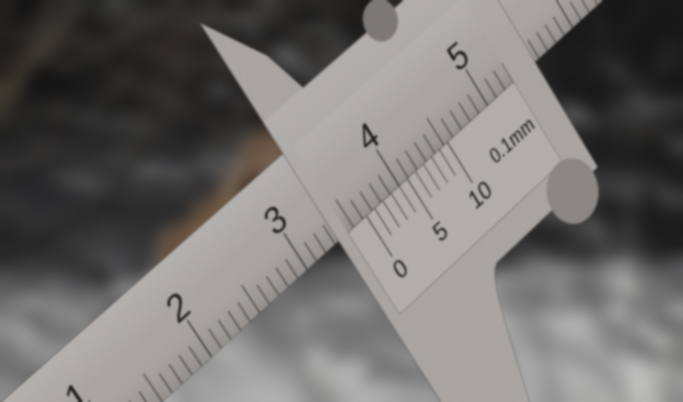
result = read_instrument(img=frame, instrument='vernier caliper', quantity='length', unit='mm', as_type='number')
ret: 36.4 mm
